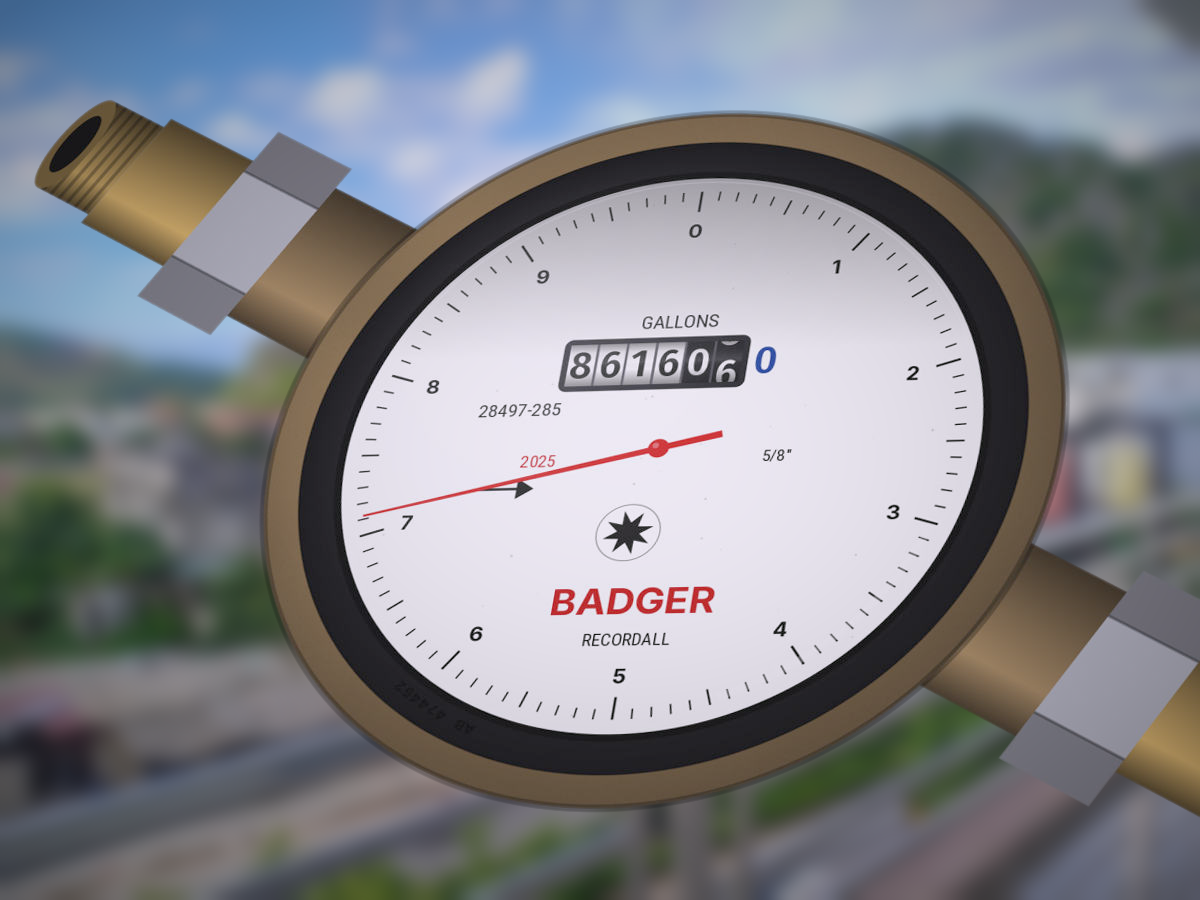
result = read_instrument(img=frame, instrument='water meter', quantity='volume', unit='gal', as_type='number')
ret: 8616057.1 gal
